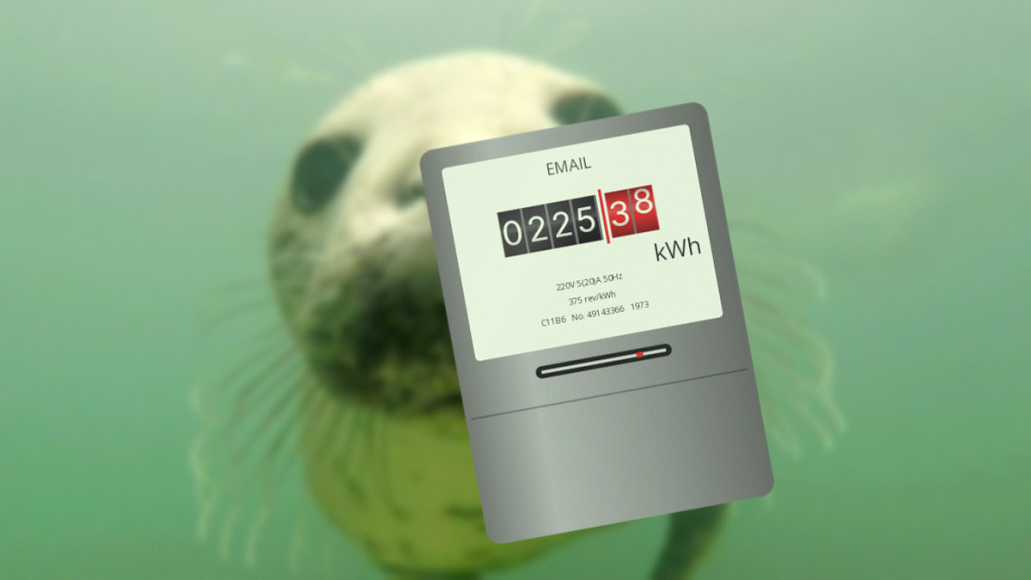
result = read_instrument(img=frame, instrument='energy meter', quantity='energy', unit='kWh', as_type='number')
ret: 225.38 kWh
